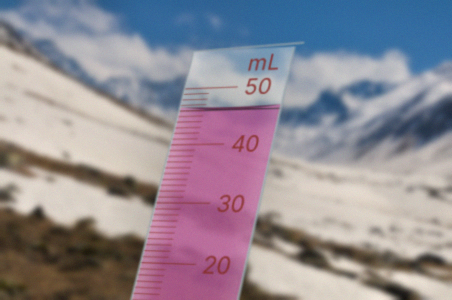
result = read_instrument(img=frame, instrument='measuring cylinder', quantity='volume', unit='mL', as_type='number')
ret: 46 mL
